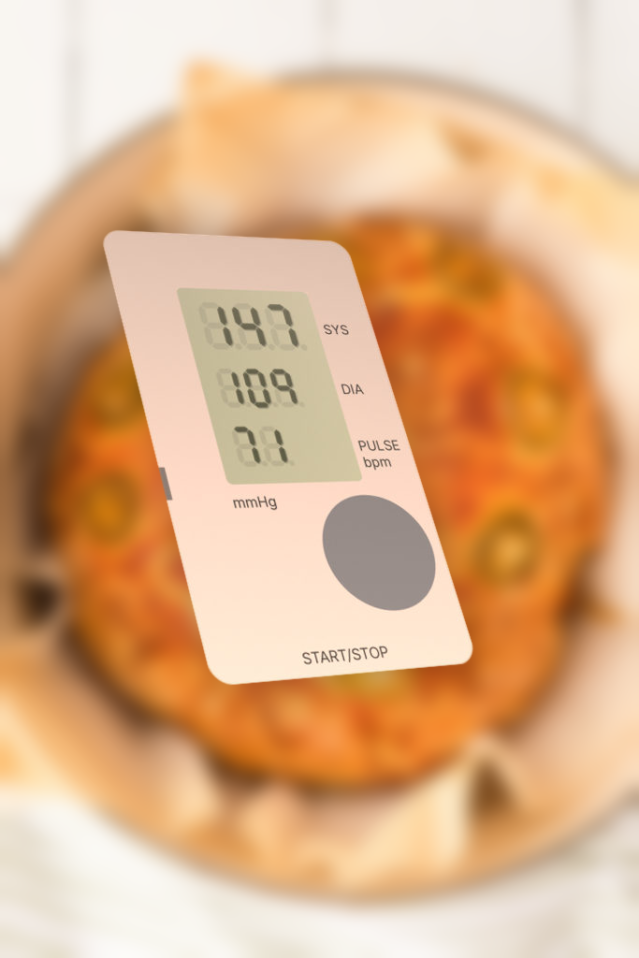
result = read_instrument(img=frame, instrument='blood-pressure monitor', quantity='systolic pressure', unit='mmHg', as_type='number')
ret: 147 mmHg
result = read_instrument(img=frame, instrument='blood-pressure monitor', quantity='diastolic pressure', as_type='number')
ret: 109 mmHg
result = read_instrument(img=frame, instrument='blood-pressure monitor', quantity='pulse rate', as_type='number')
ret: 71 bpm
